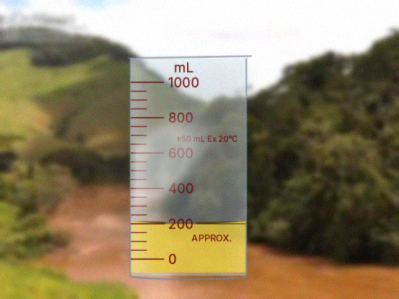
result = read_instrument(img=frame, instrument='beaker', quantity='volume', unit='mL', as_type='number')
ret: 200 mL
